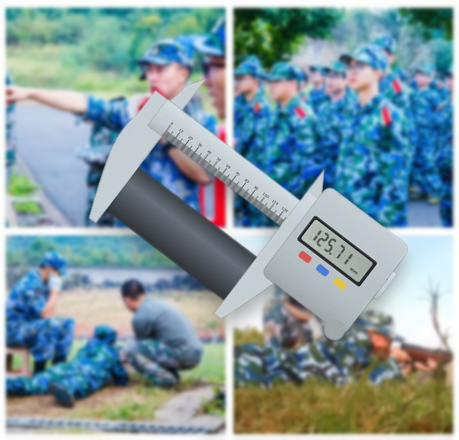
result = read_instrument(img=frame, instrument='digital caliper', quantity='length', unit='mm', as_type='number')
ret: 125.71 mm
